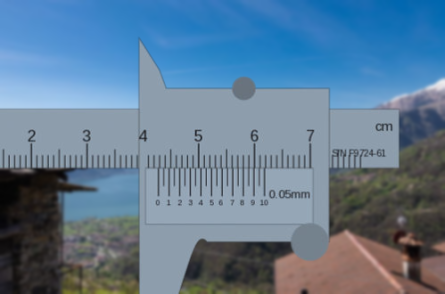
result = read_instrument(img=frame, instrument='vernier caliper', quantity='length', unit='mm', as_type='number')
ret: 42.8 mm
